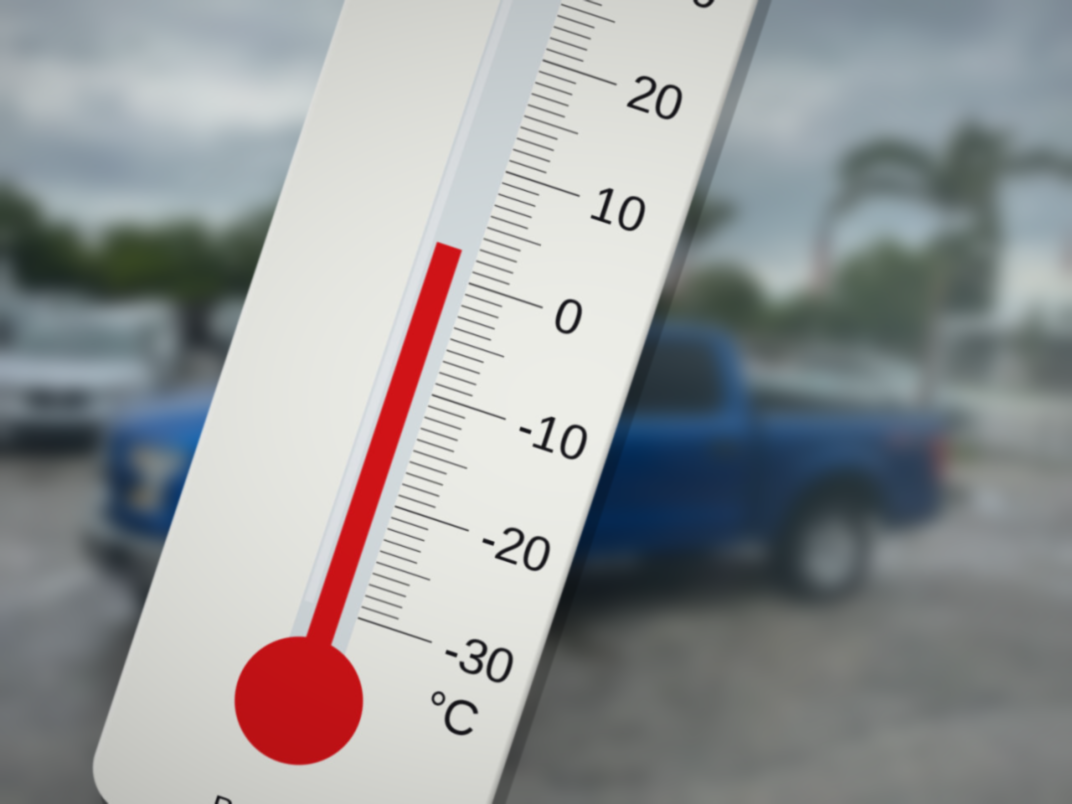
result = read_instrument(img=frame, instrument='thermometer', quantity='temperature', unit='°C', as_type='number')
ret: 2.5 °C
